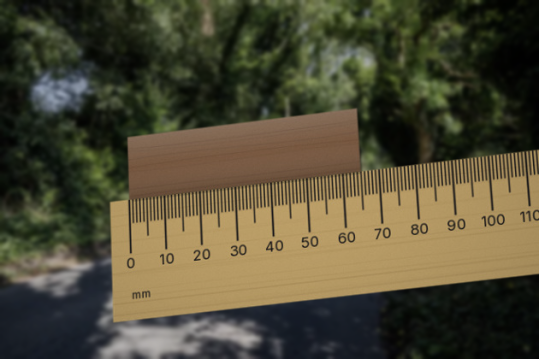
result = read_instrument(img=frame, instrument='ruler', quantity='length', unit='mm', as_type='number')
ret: 65 mm
